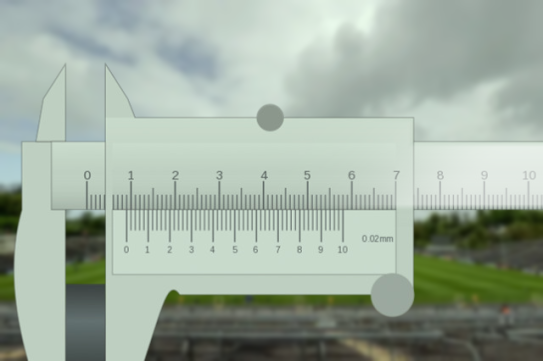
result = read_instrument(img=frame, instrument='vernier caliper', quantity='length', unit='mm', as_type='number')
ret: 9.0 mm
